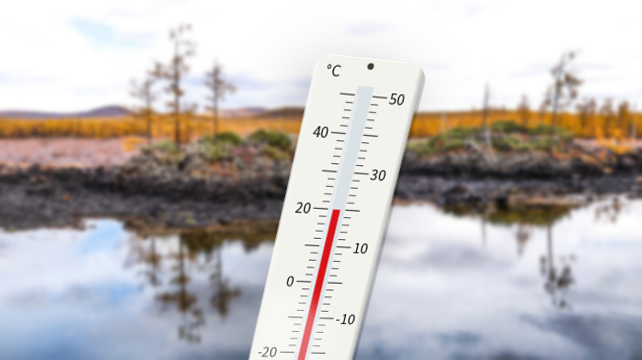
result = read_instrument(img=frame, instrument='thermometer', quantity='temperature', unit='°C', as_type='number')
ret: 20 °C
